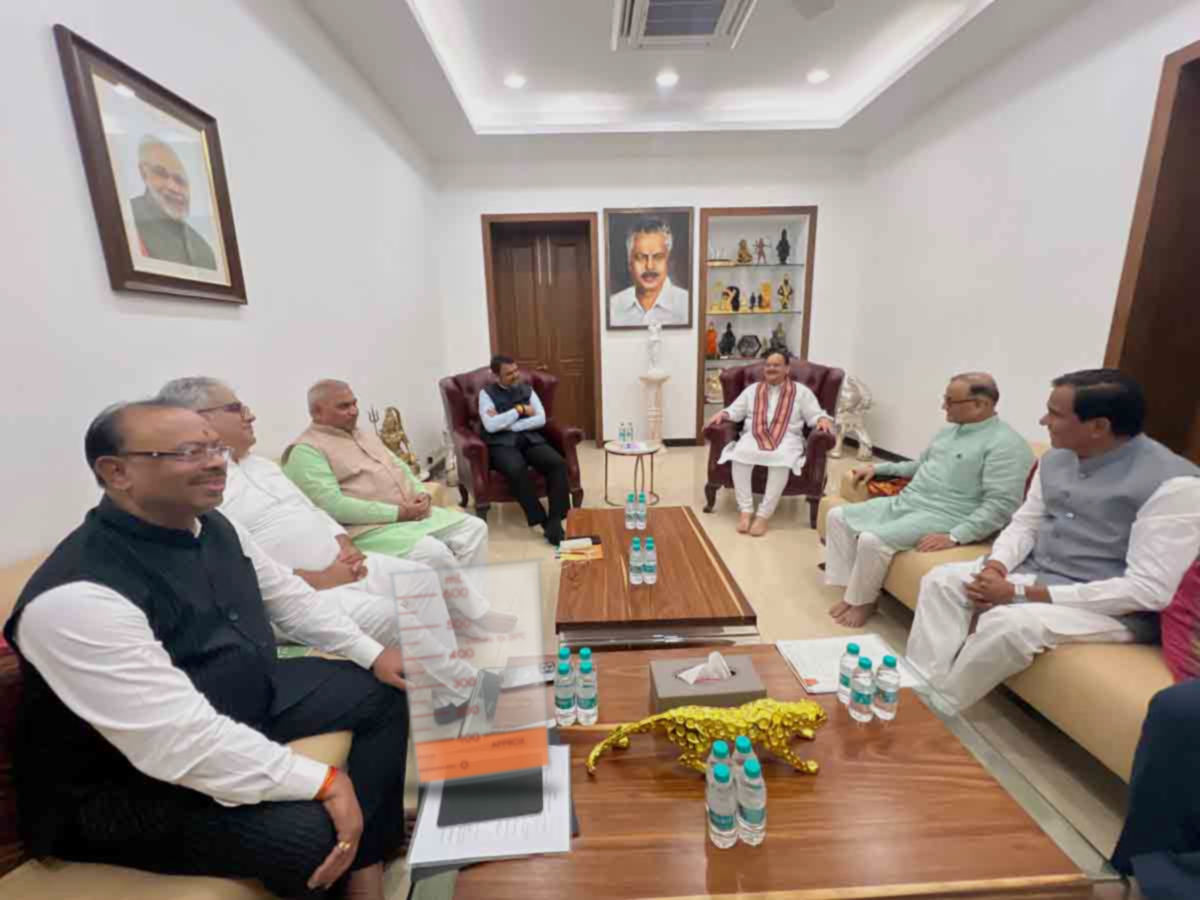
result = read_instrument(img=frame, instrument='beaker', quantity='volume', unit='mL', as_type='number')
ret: 100 mL
